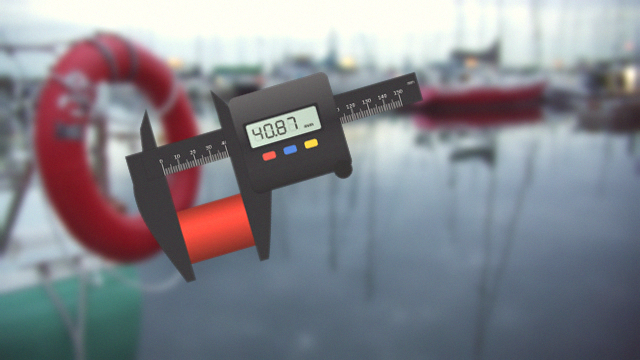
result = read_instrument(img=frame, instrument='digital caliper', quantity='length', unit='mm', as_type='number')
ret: 40.87 mm
